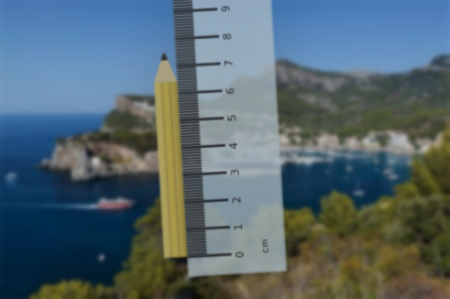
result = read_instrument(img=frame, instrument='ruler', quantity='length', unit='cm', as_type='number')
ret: 7.5 cm
